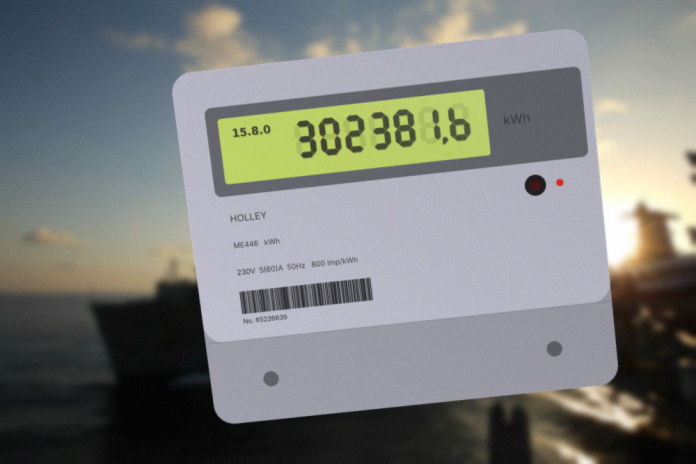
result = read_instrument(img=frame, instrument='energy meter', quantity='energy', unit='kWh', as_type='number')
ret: 302381.6 kWh
